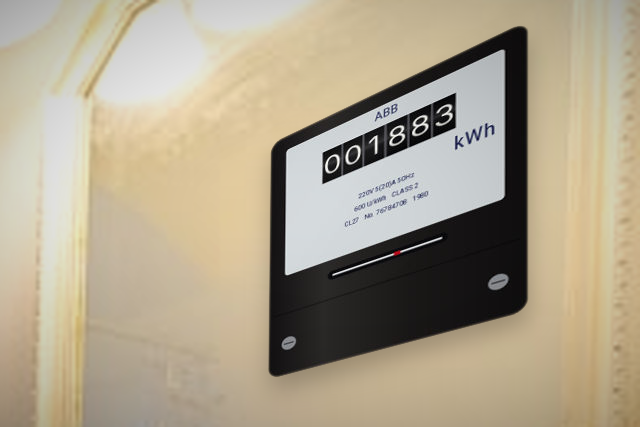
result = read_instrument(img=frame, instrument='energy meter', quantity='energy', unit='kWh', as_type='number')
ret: 1883 kWh
